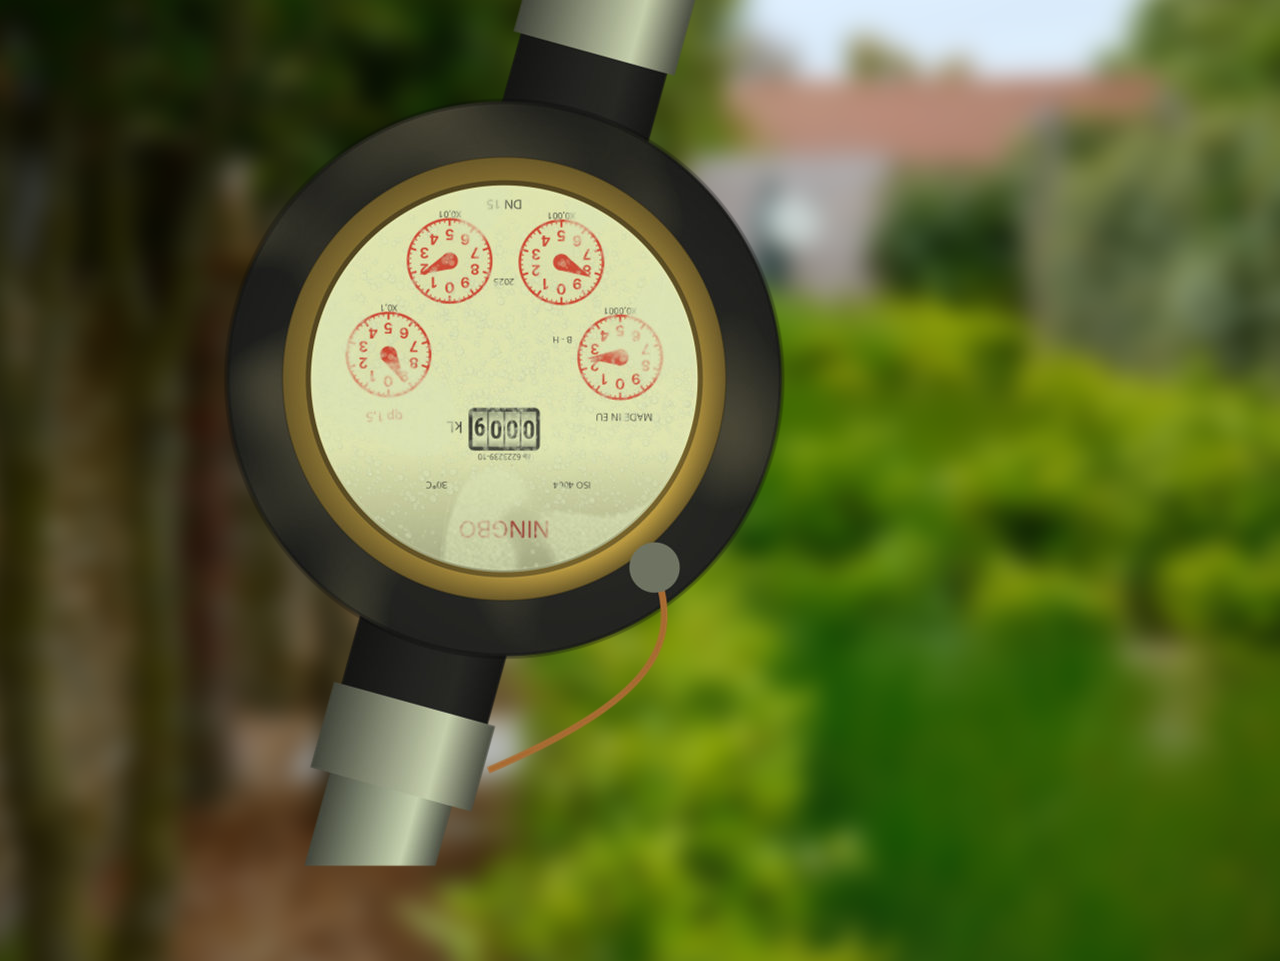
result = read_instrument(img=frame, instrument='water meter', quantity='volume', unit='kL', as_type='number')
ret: 8.9182 kL
